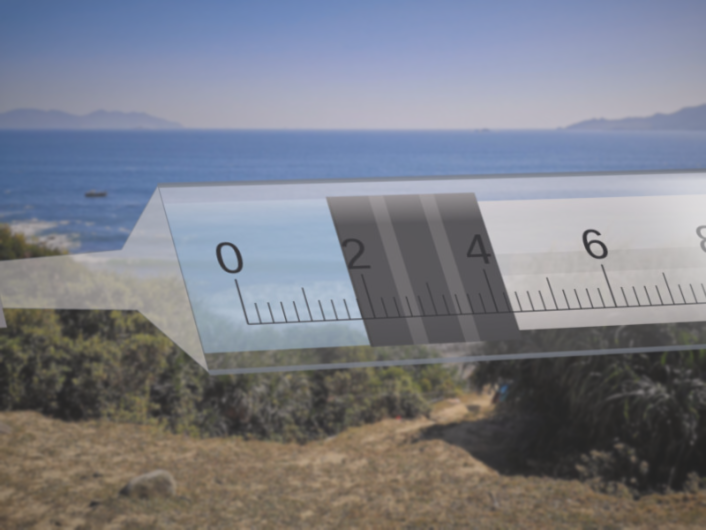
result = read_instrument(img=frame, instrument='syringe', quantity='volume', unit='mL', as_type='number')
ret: 1.8 mL
